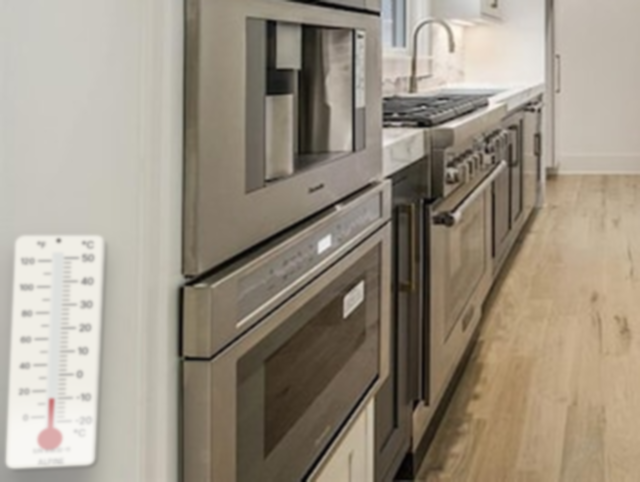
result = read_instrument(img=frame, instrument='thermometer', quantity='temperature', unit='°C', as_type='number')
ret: -10 °C
